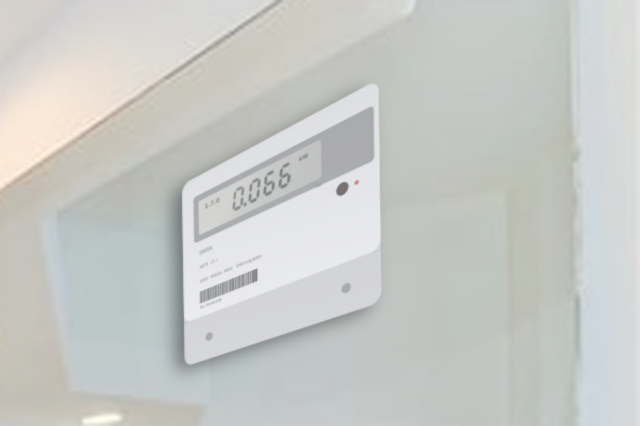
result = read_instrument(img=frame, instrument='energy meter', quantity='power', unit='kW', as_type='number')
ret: 0.066 kW
